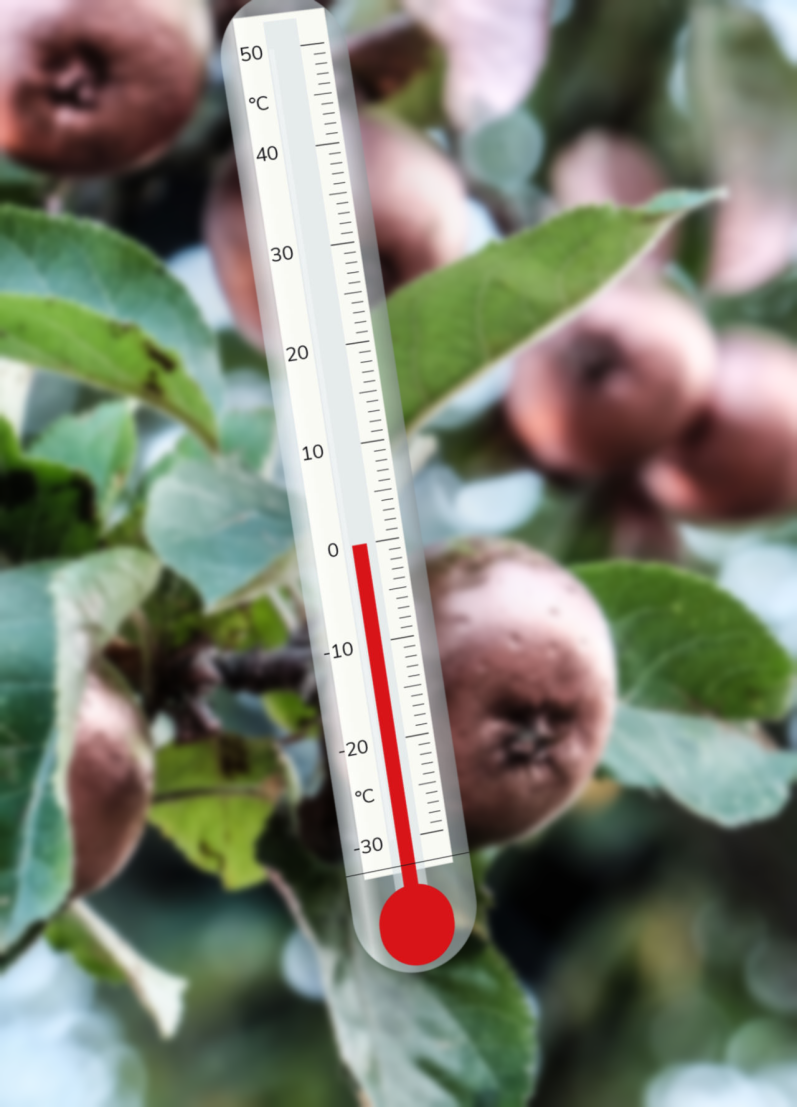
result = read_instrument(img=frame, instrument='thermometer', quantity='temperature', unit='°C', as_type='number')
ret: 0 °C
